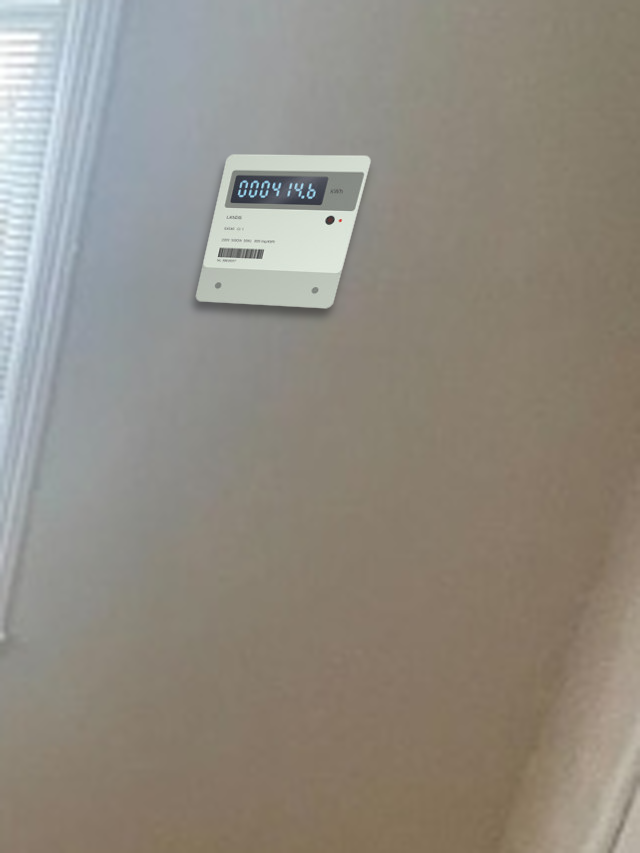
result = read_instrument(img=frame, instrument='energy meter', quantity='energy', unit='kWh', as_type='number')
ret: 414.6 kWh
